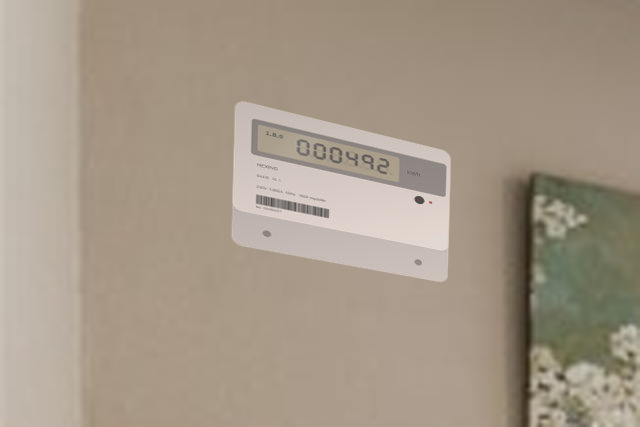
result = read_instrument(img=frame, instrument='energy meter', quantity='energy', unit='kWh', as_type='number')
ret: 492 kWh
